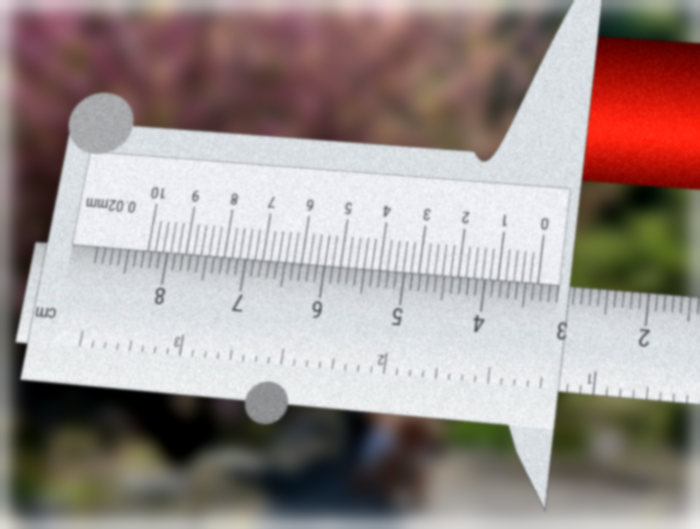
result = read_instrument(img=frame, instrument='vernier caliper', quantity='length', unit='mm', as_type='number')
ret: 33.5 mm
